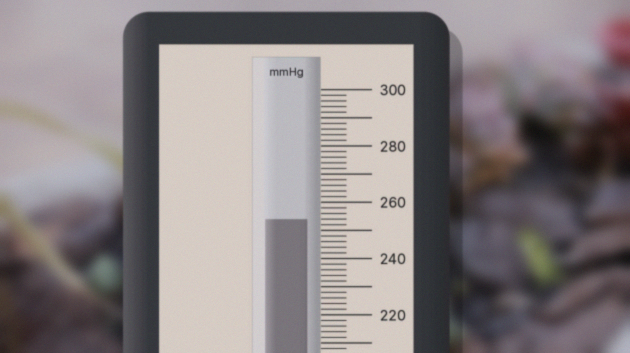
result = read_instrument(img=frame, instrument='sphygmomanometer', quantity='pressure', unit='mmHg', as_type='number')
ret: 254 mmHg
